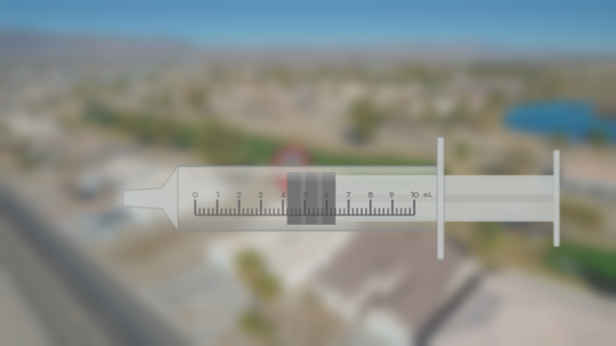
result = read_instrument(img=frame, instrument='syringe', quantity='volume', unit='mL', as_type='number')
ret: 4.2 mL
